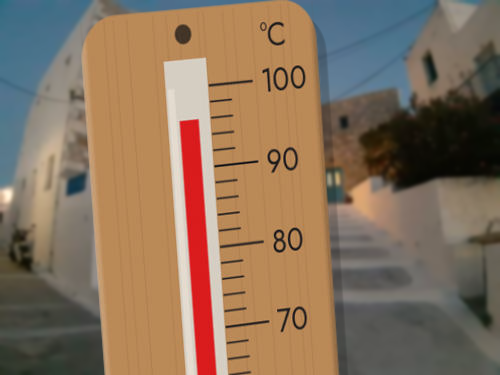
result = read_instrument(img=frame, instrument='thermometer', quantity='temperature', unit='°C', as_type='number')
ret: 96 °C
